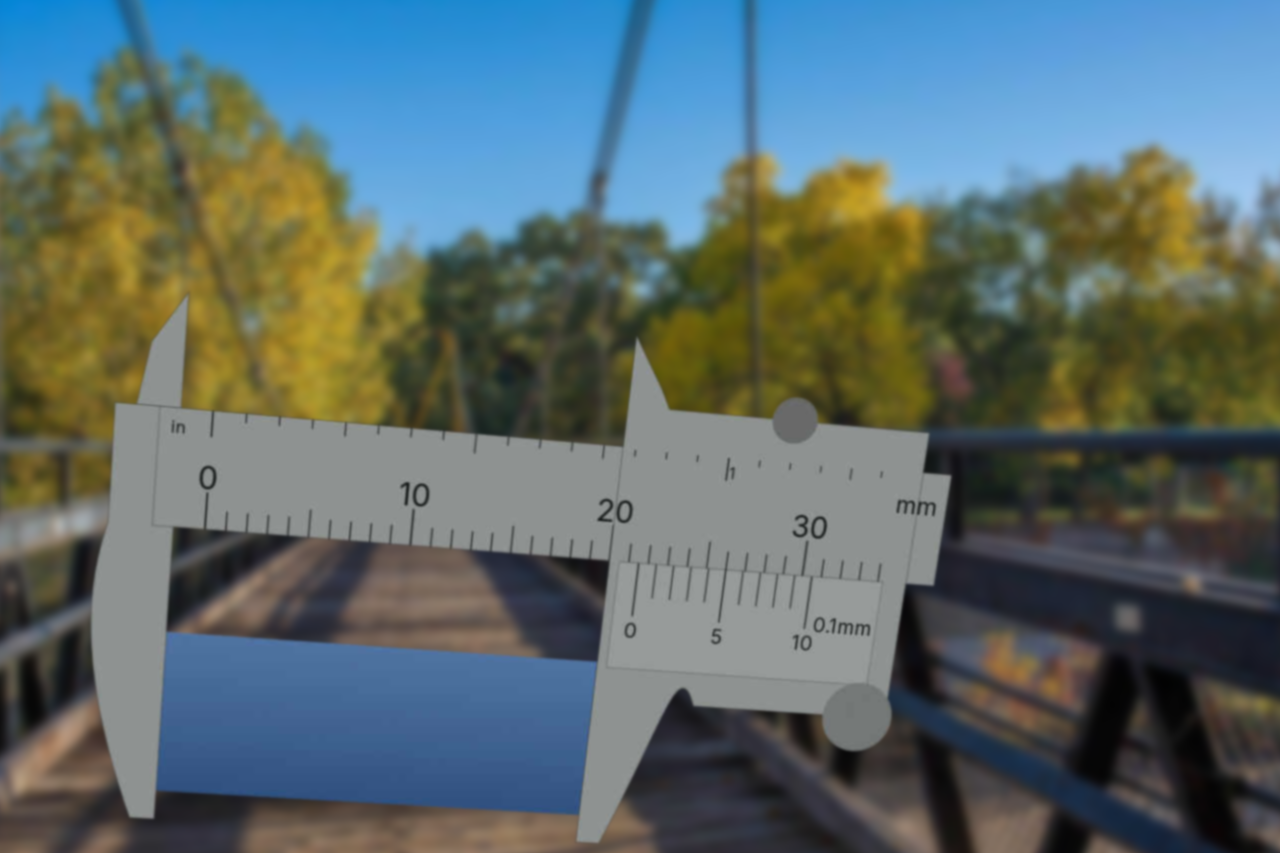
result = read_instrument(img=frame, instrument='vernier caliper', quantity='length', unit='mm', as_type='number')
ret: 21.5 mm
